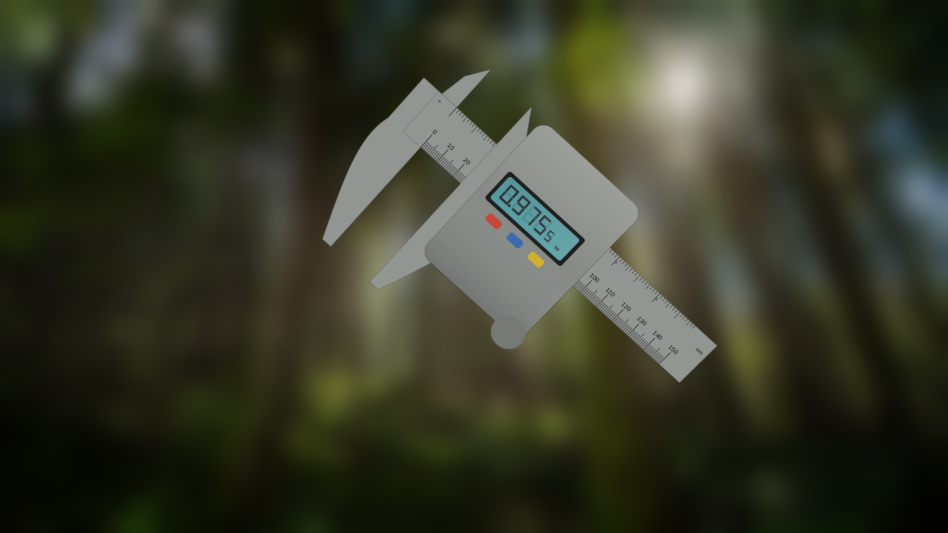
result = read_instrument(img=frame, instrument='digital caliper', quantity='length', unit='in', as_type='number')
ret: 0.9755 in
